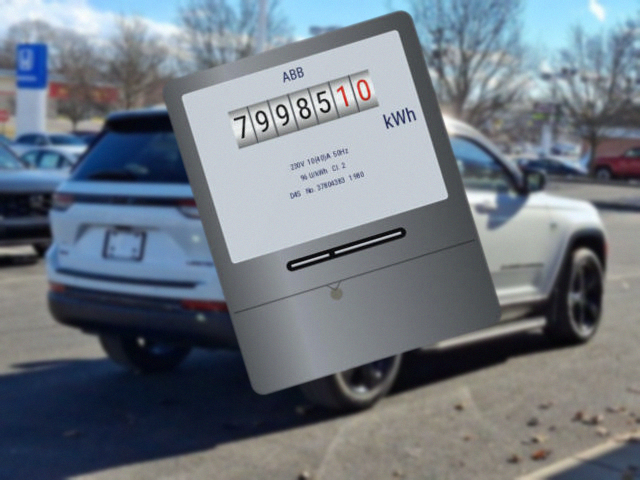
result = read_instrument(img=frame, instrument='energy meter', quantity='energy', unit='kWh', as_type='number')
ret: 79985.10 kWh
